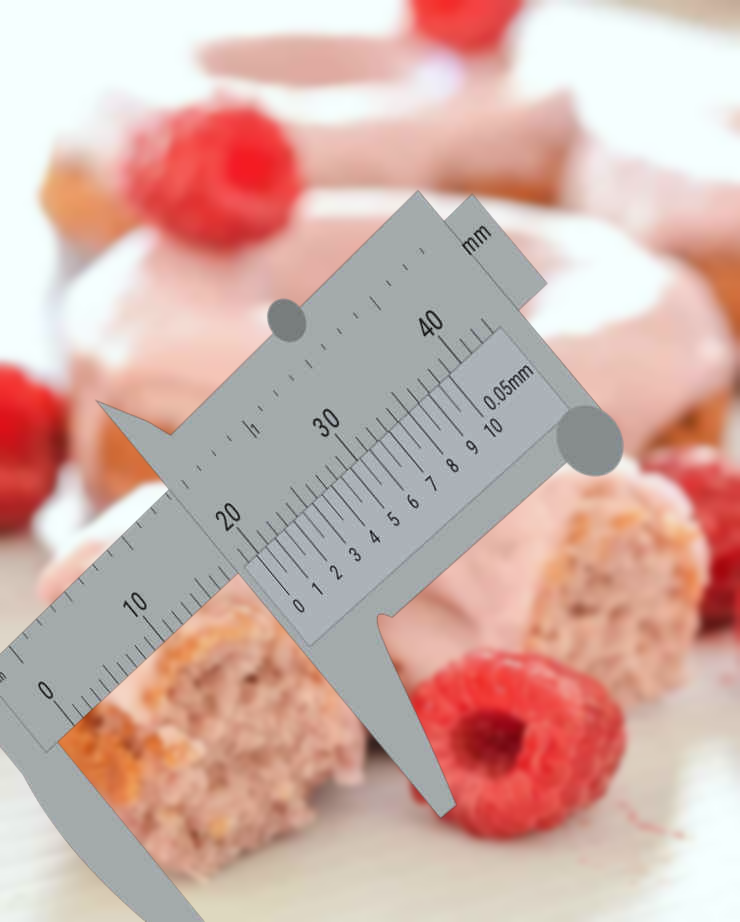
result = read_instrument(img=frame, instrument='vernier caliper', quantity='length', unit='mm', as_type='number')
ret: 19.8 mm
